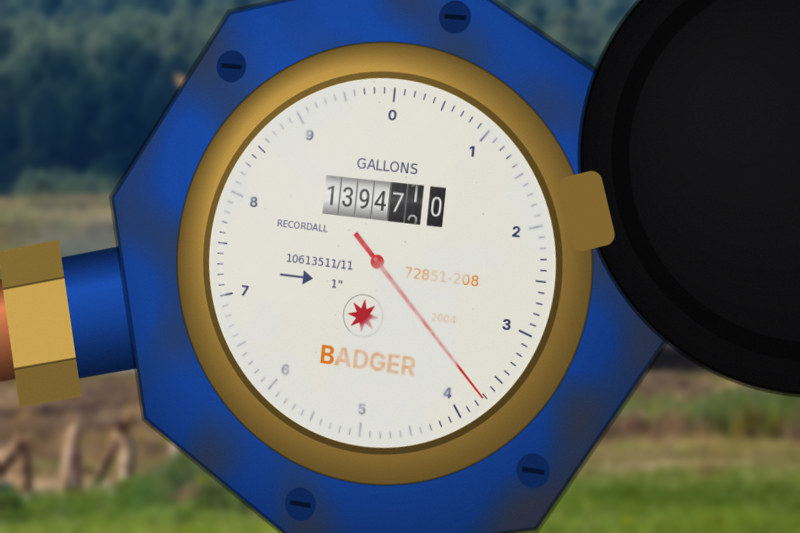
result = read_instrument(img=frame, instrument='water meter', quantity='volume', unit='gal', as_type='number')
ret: 1394713.7 gal
